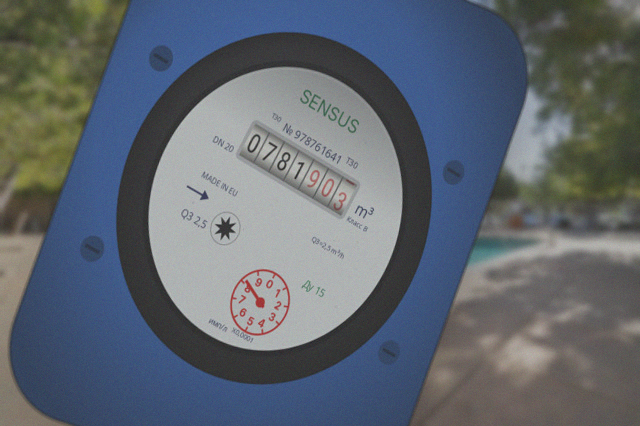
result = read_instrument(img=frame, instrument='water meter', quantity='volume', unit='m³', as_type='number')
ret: 781.9028 m³
